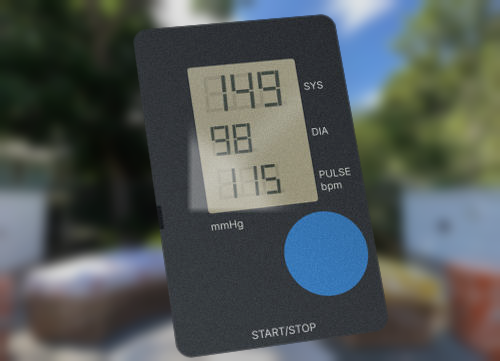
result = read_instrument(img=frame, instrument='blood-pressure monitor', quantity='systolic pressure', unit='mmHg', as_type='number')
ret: 149 mmHg
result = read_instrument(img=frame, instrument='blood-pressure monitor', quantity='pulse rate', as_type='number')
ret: 115 bpm
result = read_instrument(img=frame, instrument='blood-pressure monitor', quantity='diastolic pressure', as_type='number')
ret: 98 mmHg
